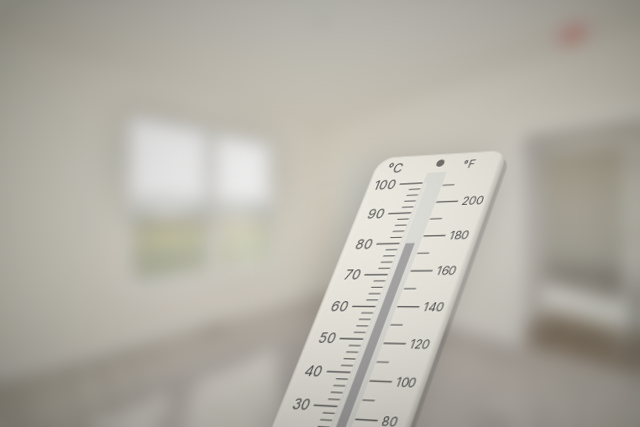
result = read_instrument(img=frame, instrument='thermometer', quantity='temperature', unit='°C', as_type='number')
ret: 80 °C
